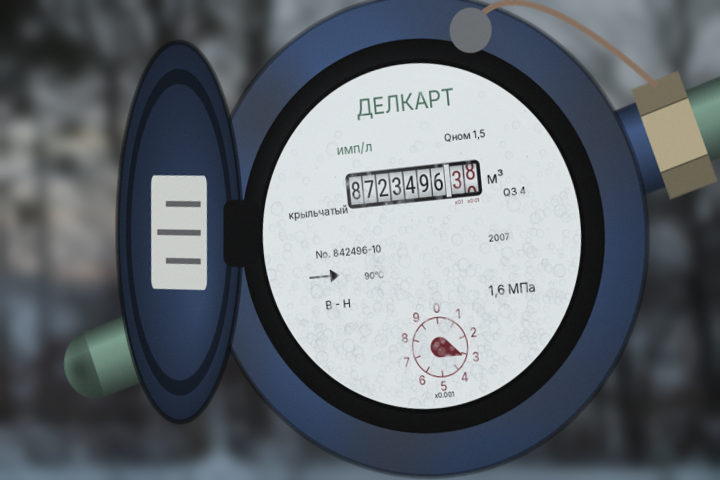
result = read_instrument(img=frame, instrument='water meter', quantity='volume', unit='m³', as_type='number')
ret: 8723496.383 m³
